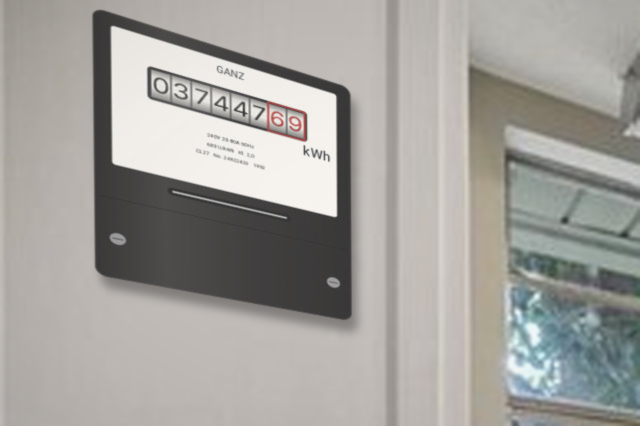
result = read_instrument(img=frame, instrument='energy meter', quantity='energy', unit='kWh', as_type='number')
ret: 37447.69 kWh
